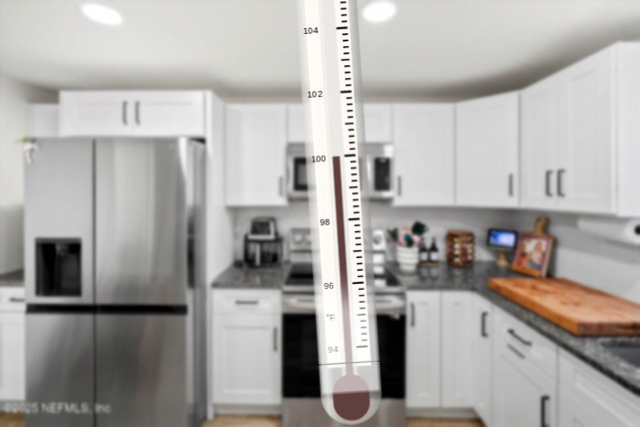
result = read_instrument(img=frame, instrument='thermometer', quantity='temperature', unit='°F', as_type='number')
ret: 100 °F
